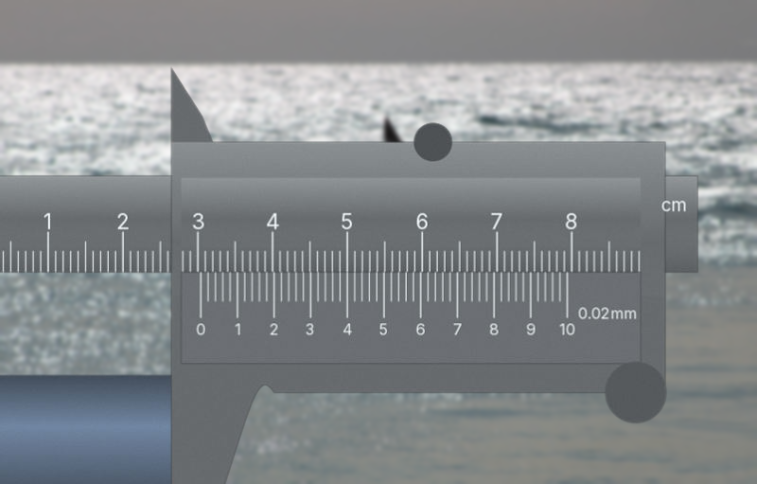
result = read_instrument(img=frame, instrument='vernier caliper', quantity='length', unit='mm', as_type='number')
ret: 30.4 mm
